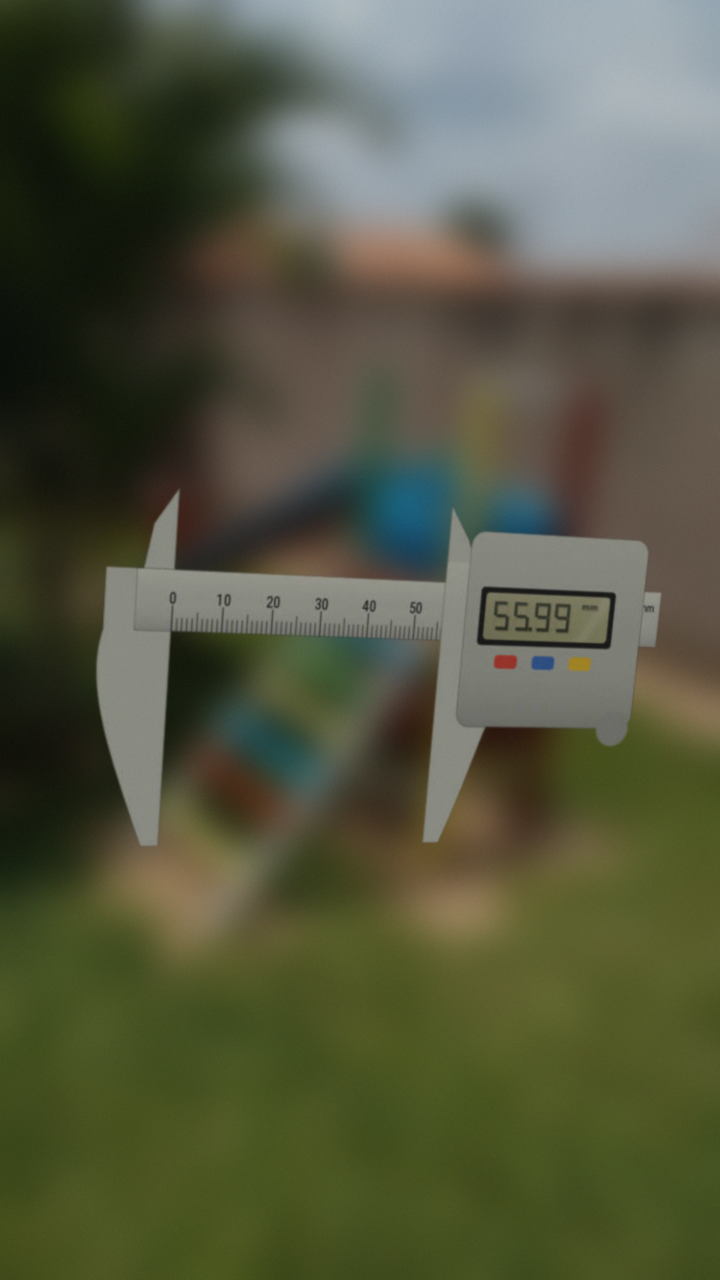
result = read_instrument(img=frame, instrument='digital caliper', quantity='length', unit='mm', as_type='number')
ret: 55.99 mm
